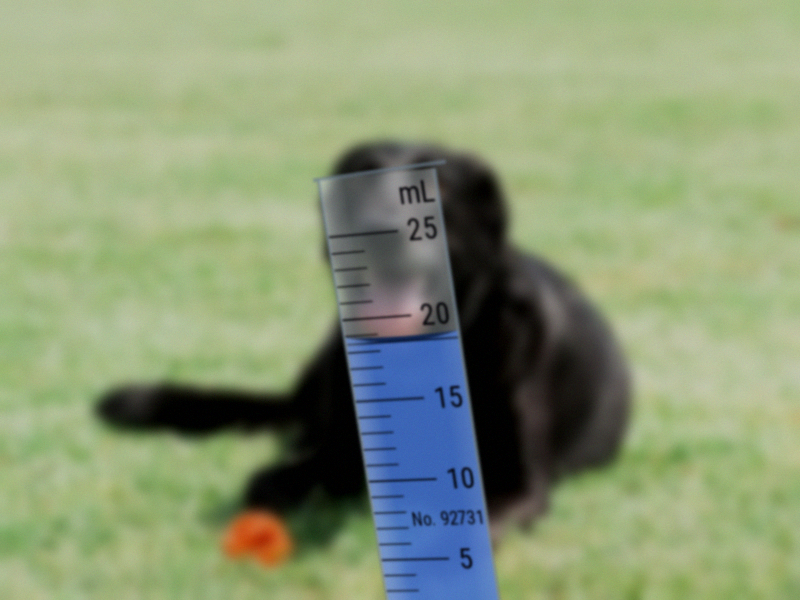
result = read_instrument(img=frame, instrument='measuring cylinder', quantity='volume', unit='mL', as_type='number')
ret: 18.5 mL
